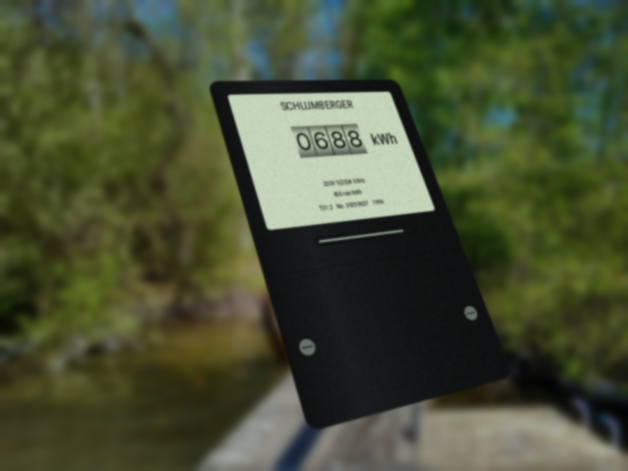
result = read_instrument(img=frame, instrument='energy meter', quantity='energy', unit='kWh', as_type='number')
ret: 688 kWh
